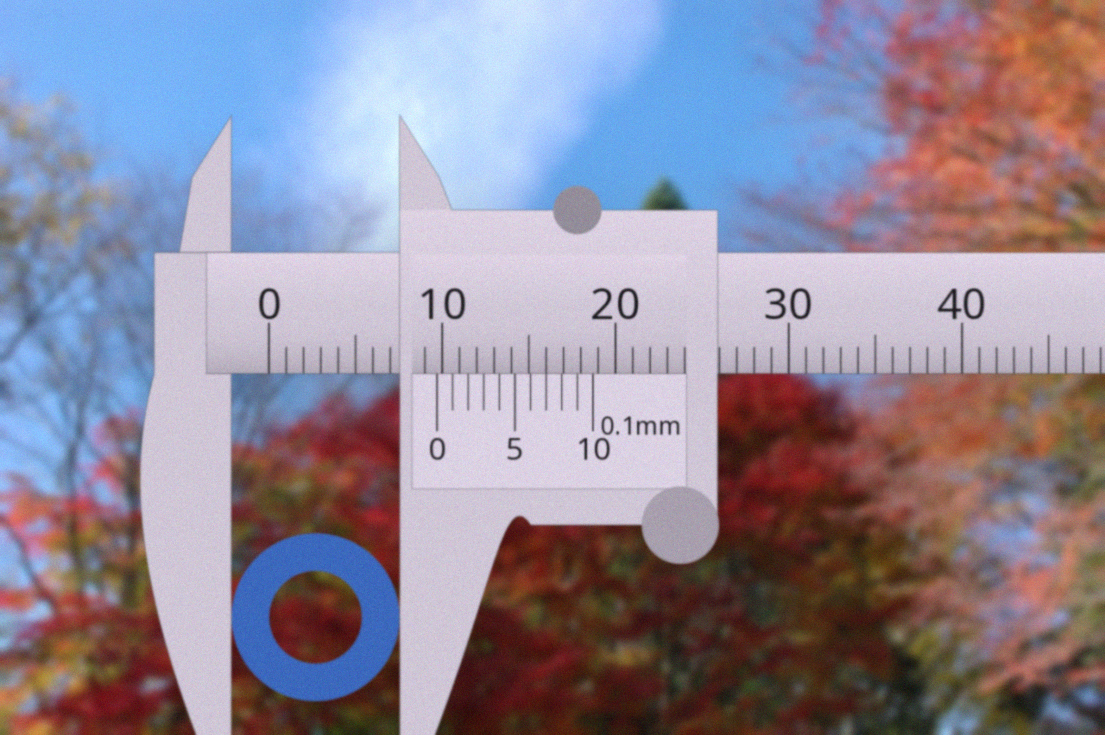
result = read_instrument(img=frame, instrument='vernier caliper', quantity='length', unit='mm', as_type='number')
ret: 9.7 mm
